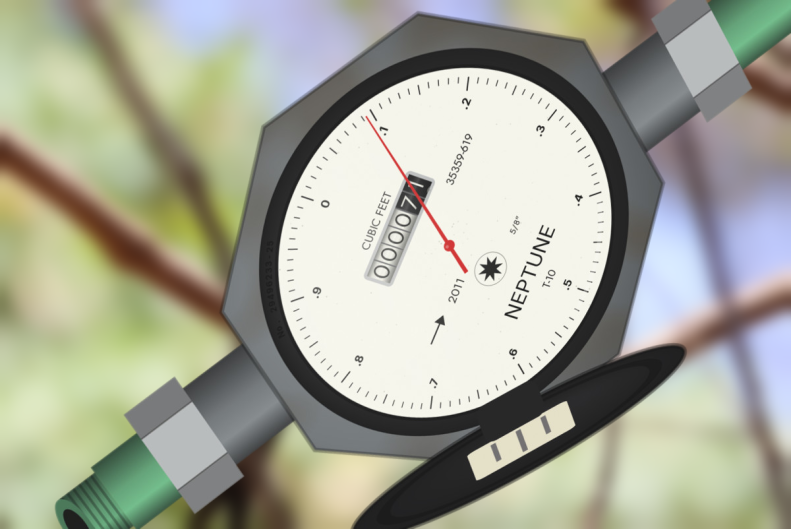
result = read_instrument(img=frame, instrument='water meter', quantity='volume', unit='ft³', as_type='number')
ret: 71.09 ft³
